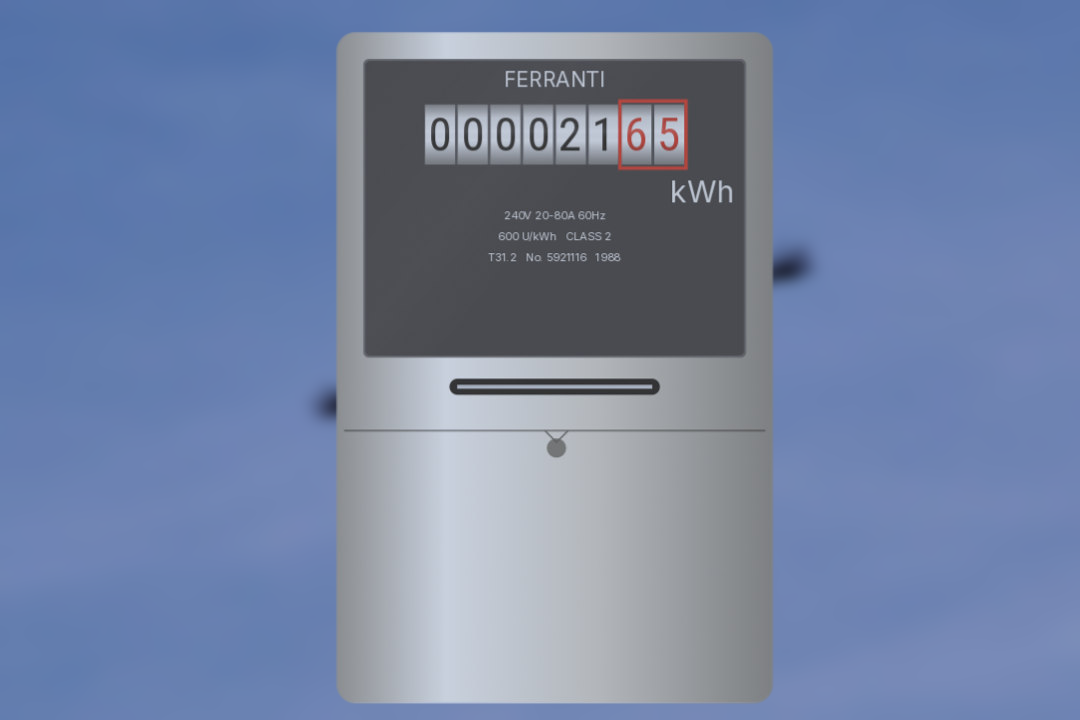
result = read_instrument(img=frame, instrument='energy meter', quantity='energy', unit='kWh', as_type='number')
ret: 21.65 kWh
